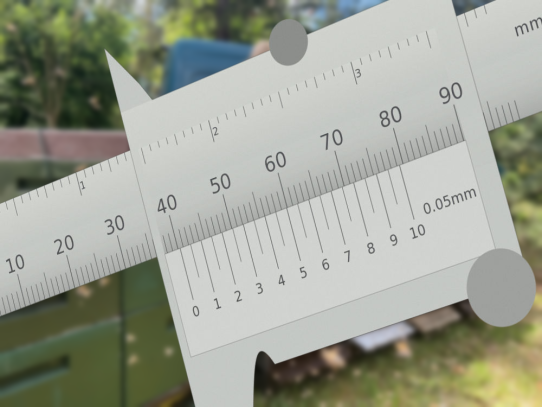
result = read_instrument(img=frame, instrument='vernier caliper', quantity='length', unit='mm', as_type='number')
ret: 40.4 mm
